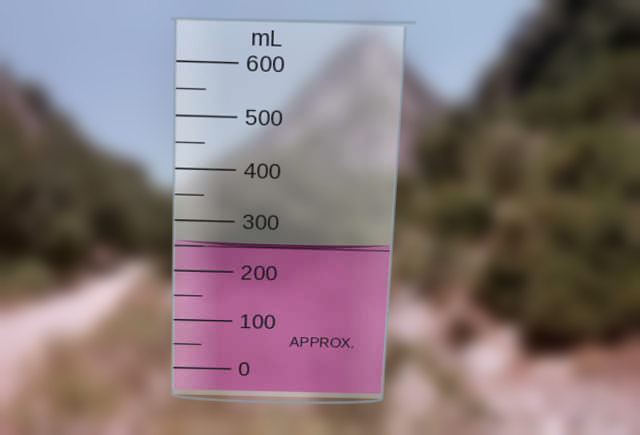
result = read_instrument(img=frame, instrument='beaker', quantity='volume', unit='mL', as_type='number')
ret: 250 mL
